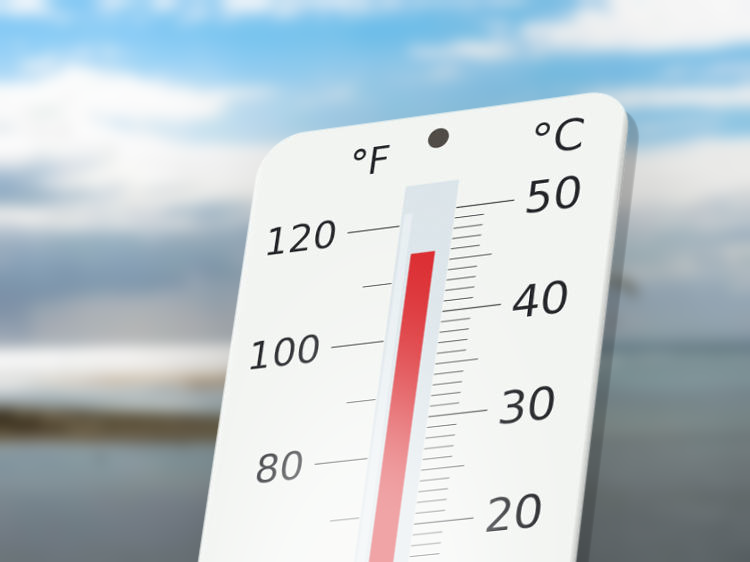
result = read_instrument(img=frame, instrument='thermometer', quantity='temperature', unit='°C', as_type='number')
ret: 46 °C
